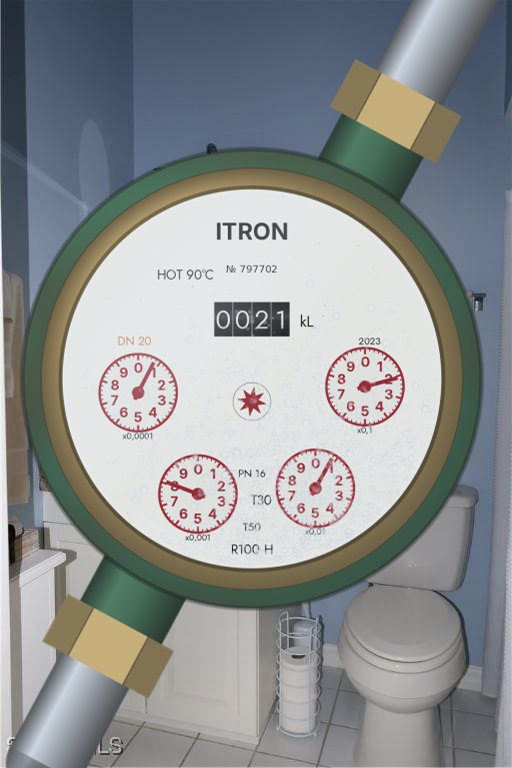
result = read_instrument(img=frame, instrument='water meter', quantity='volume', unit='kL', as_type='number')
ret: 21.2080 kL
